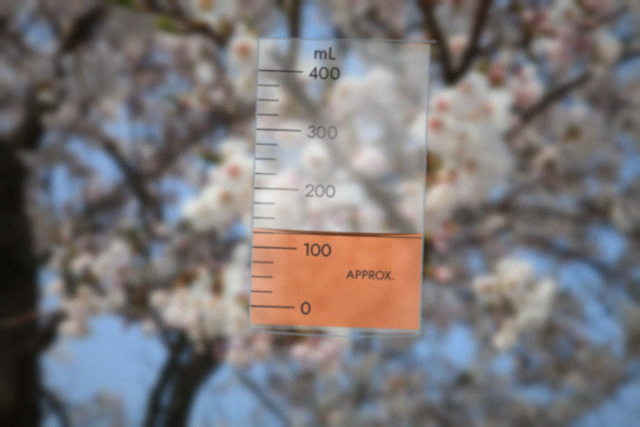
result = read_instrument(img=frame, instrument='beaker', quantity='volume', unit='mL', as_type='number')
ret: 125 mL
